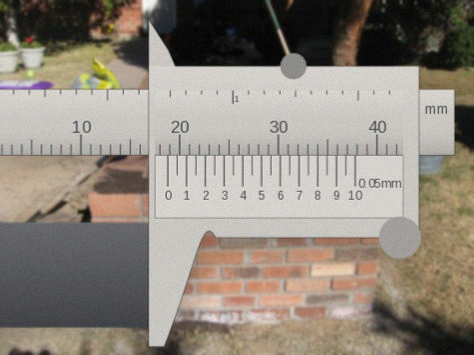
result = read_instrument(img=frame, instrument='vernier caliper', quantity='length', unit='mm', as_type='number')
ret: 18.8 mm
